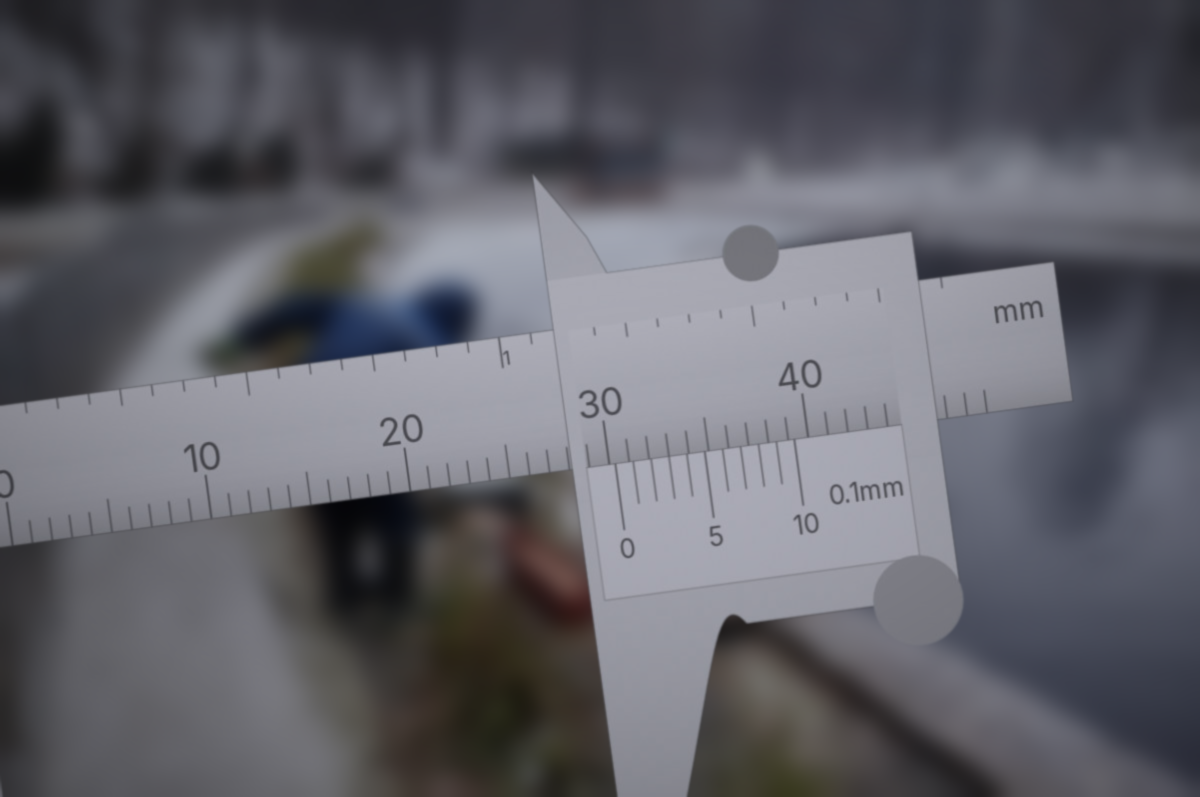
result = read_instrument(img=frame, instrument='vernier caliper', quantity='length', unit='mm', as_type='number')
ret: 30.3 mm
